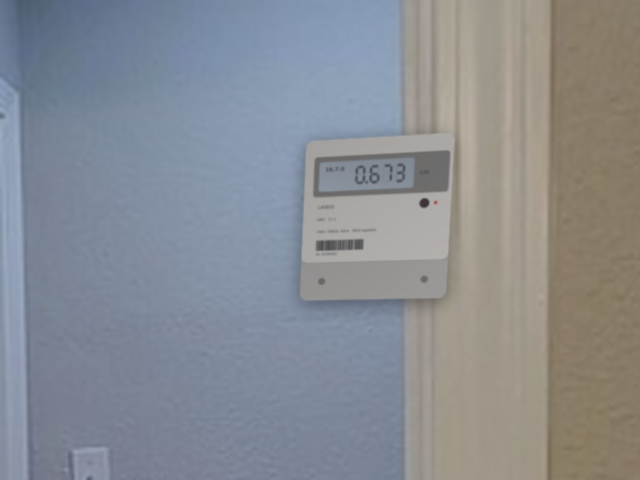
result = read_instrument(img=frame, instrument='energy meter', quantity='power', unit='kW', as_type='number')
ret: 0.673 kW
